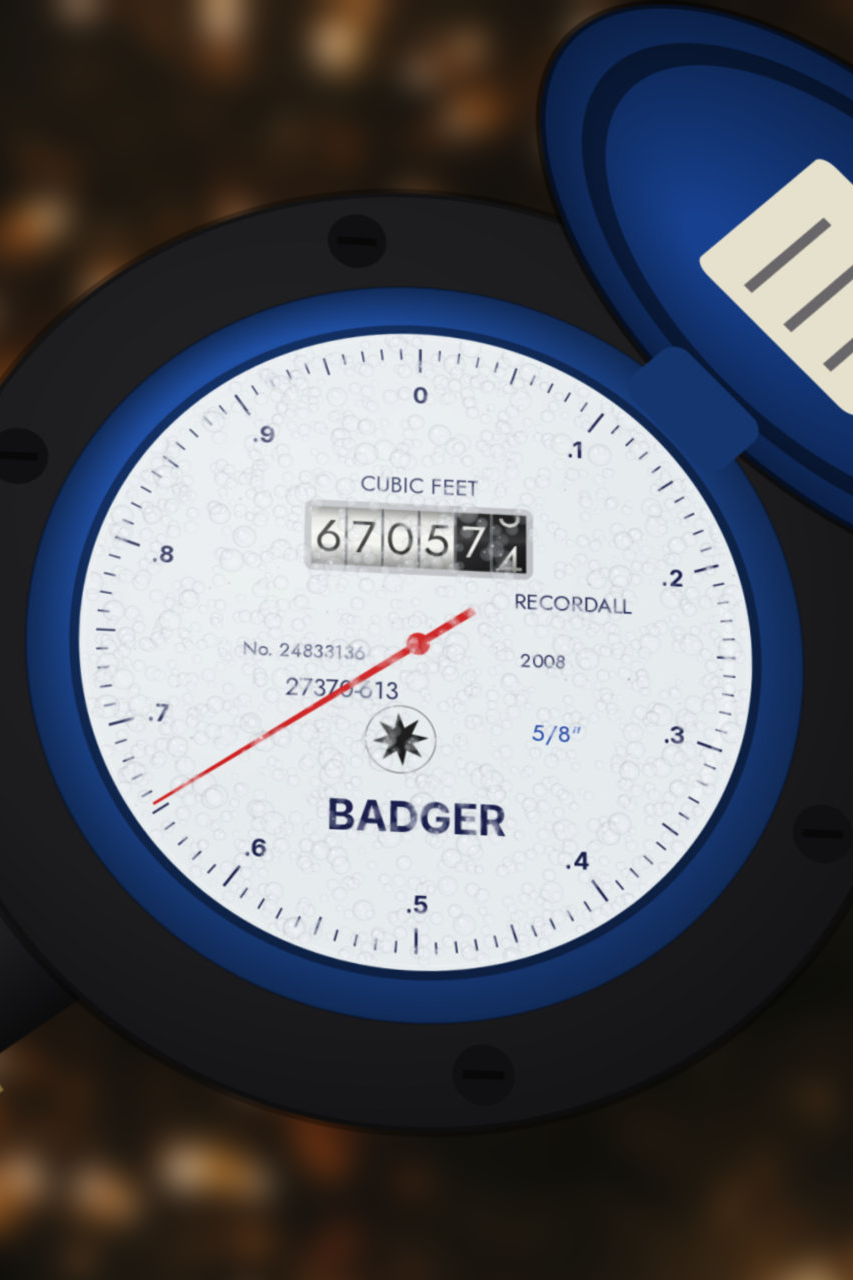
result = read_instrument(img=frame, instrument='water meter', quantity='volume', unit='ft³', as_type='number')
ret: 670573.65 ft³
